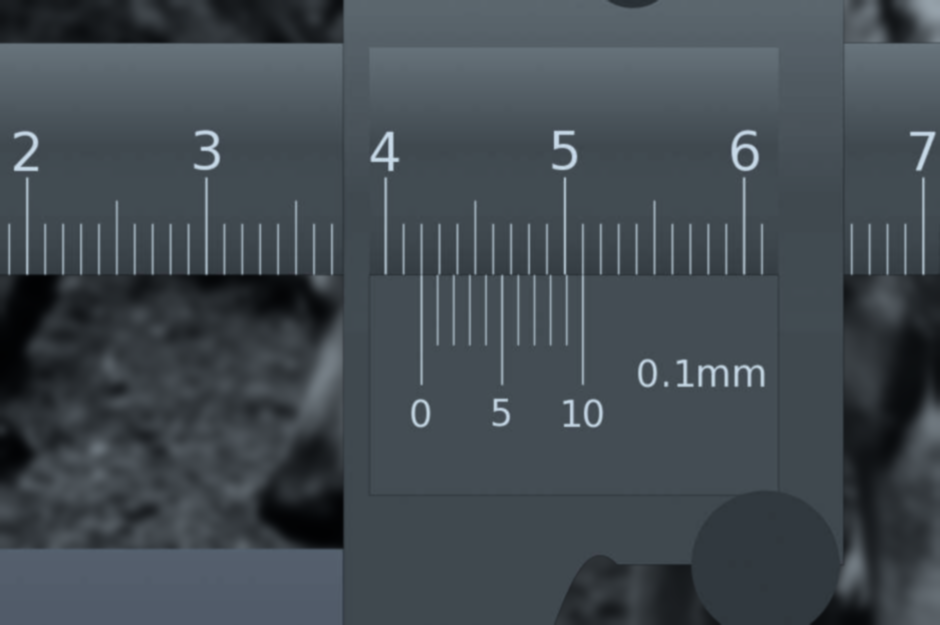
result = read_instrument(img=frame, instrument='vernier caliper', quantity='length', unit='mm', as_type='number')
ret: 42.0 mm
